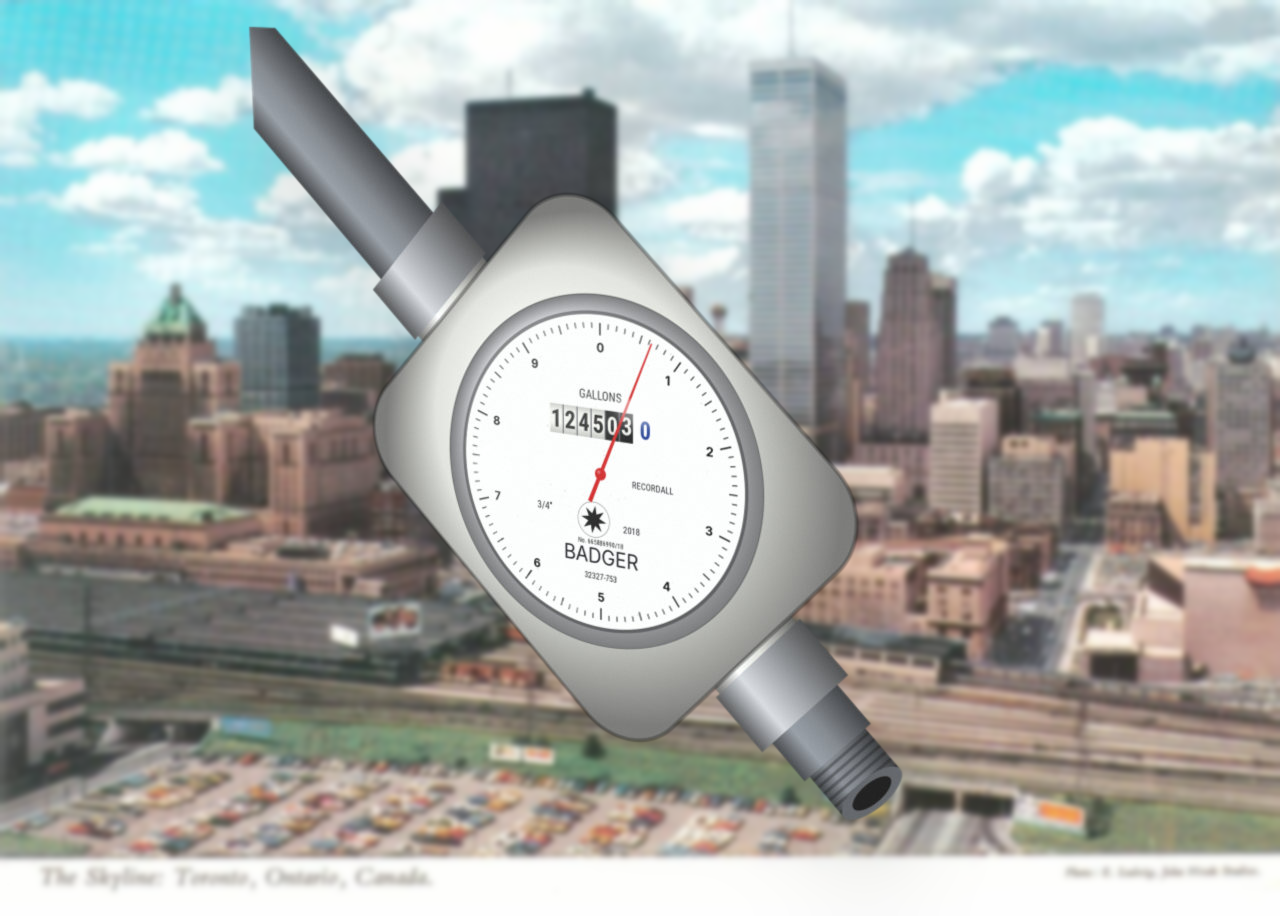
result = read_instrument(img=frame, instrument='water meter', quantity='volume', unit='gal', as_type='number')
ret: 1245030.6 gal
